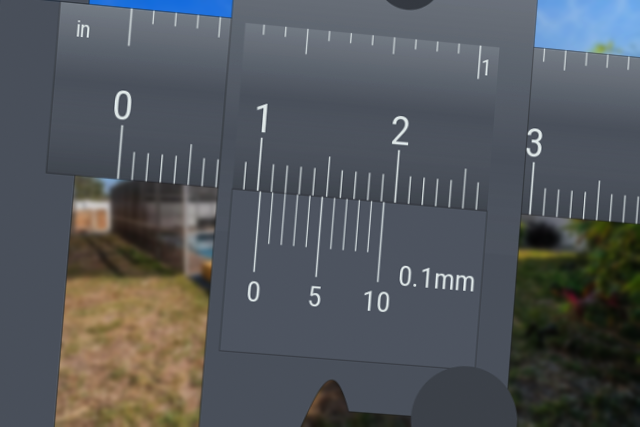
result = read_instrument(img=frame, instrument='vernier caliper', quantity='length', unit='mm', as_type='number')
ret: 10.2 mm
